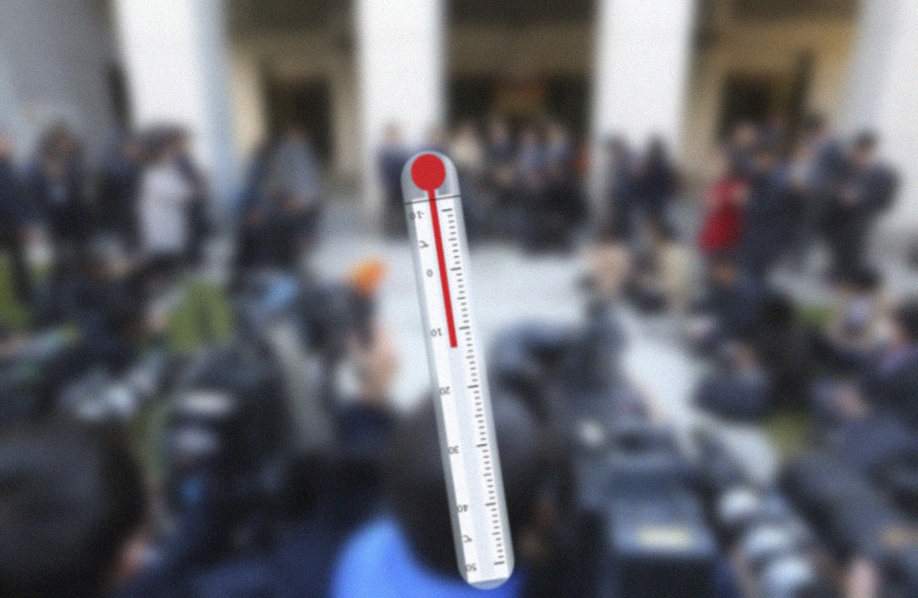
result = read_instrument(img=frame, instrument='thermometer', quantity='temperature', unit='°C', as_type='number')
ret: 13 °C
